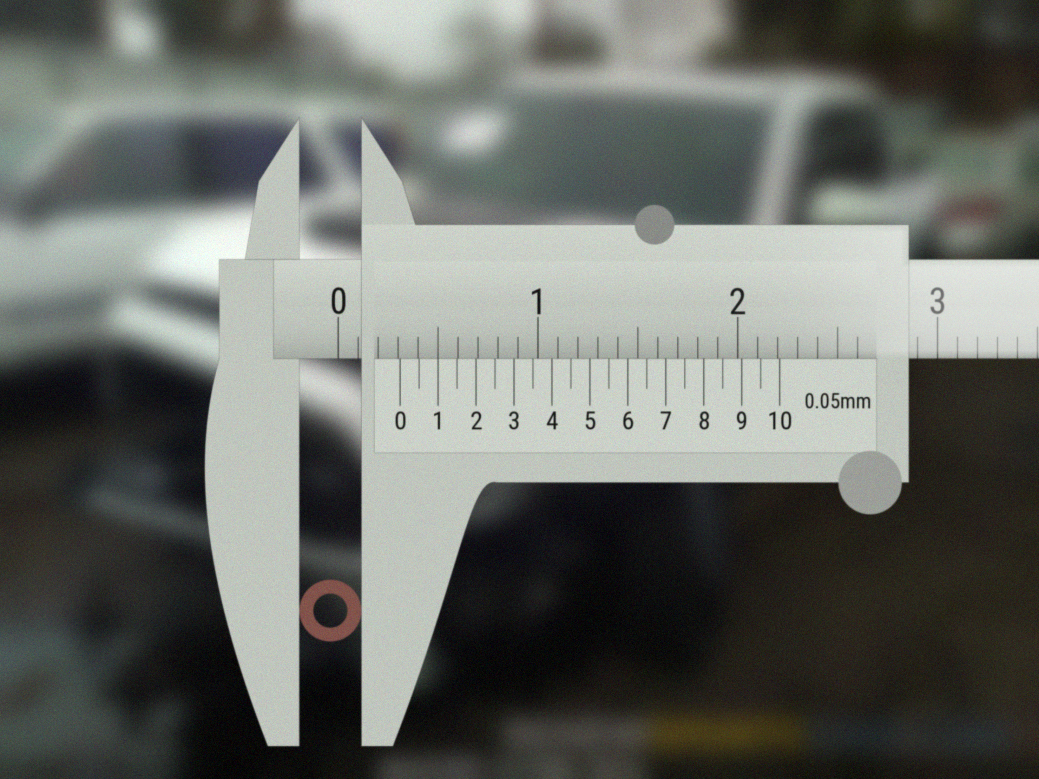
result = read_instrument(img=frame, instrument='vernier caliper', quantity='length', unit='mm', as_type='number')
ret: 3.1 mm
